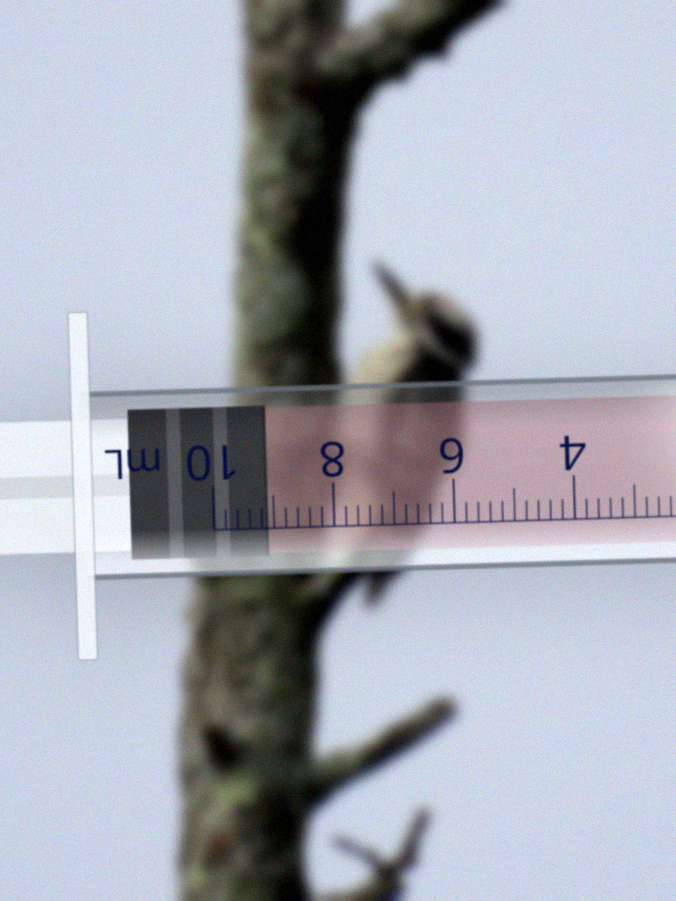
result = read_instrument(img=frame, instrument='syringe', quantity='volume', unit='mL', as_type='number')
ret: 9.1 mL
